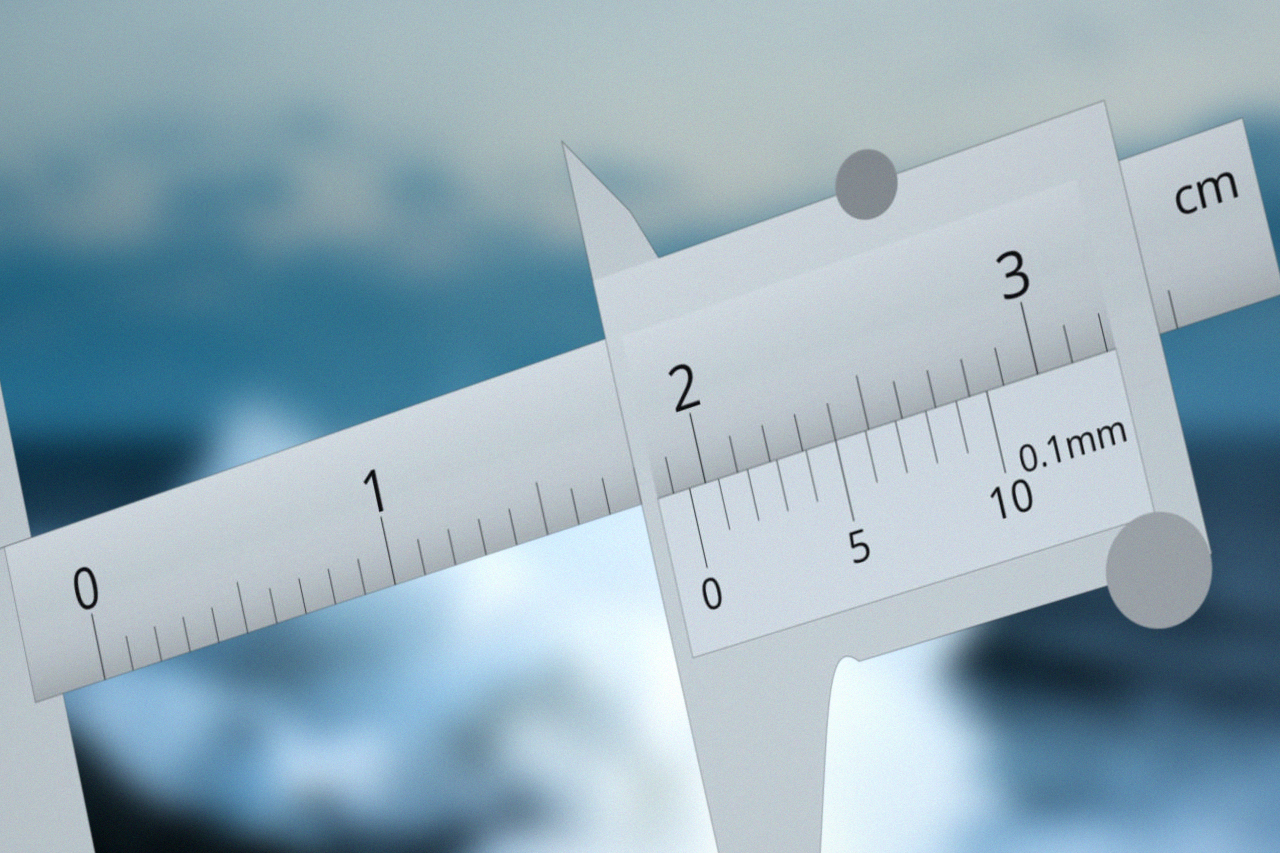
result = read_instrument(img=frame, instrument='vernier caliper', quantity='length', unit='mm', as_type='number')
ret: 19.5 mm
